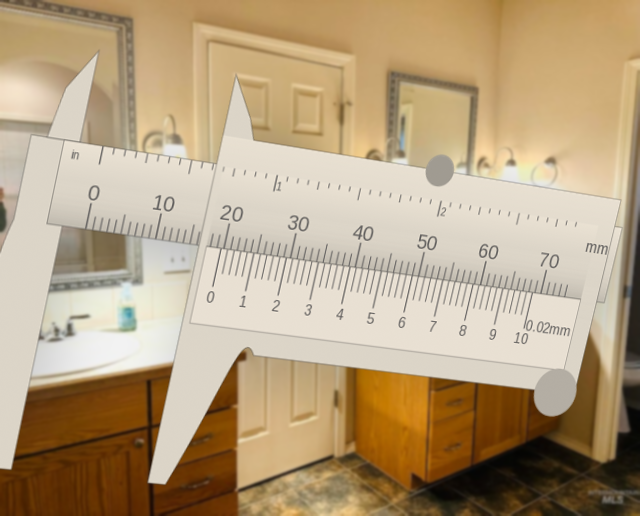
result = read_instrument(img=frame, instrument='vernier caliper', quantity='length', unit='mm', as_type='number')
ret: 19.6 mm
